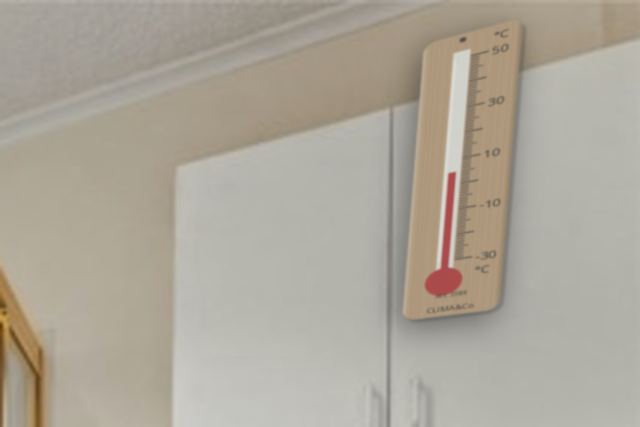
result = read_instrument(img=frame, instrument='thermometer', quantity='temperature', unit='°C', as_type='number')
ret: 5 °C
